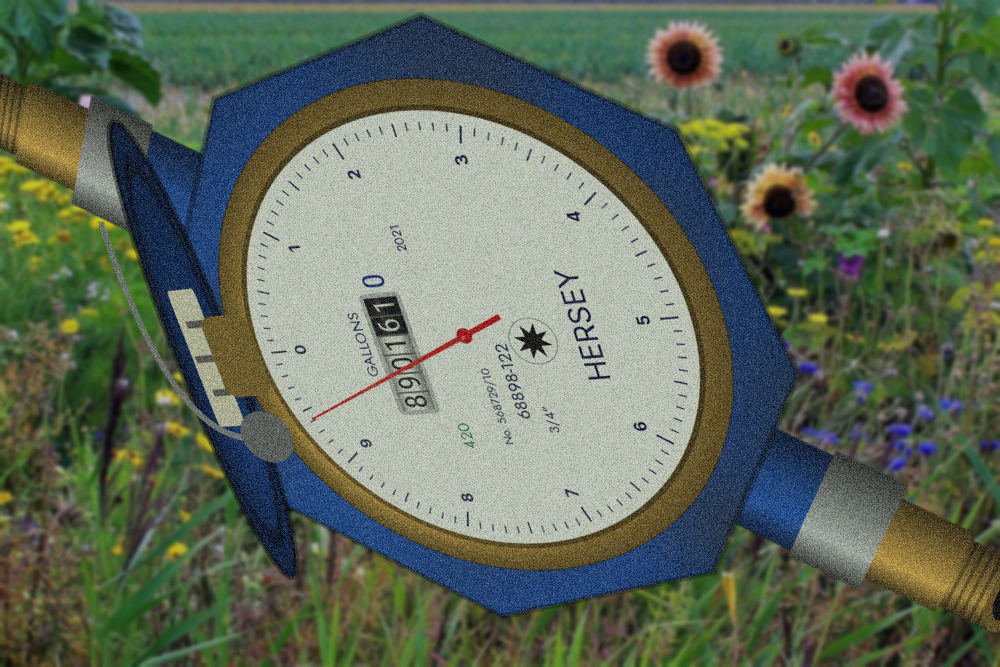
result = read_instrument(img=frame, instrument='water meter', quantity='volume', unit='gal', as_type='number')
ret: 8901609.4 gal
